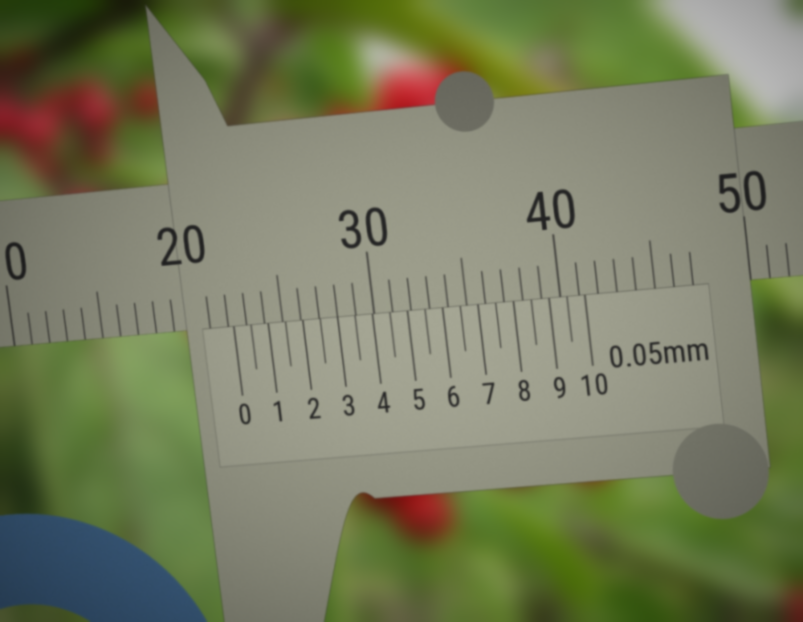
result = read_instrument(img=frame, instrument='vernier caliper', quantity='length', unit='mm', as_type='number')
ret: 22.3 mm
